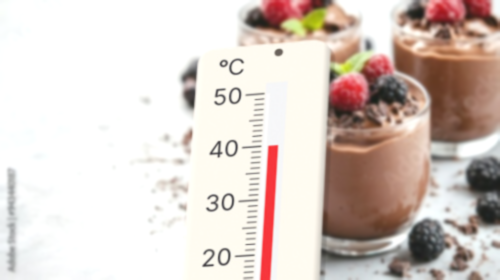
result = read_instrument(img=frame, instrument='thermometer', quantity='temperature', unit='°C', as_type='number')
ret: 40 °C
